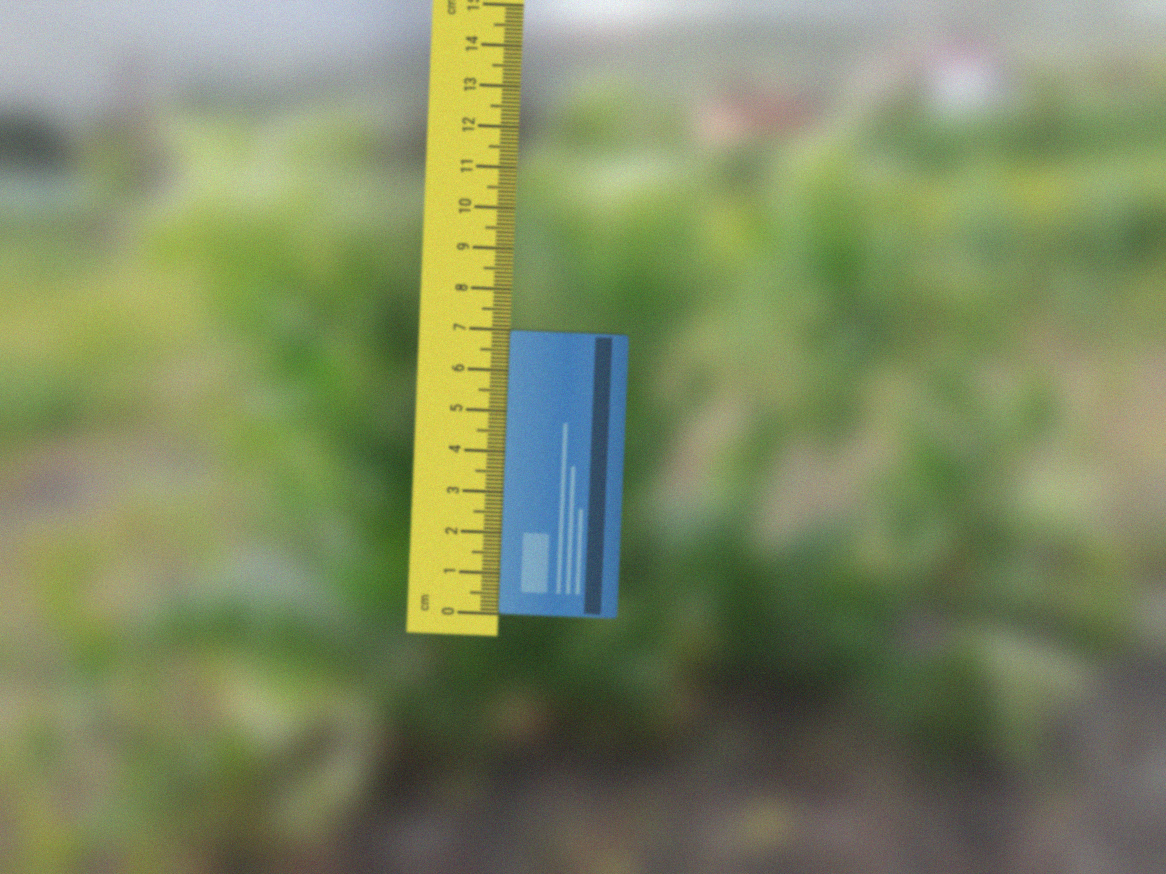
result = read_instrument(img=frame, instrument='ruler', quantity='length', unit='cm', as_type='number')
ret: 7 cm
